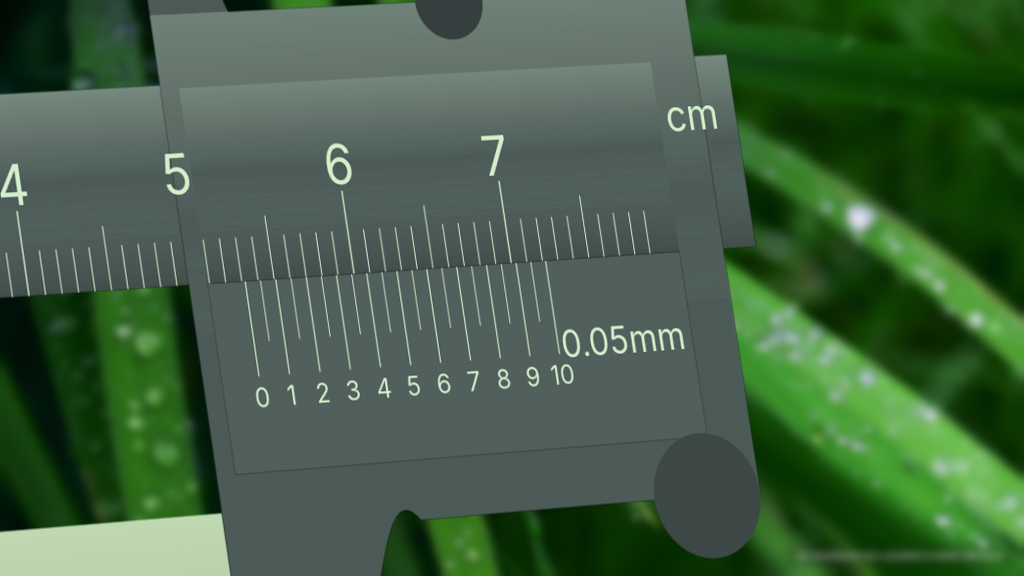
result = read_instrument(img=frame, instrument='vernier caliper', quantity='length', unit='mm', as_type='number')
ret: 53.2 mm
